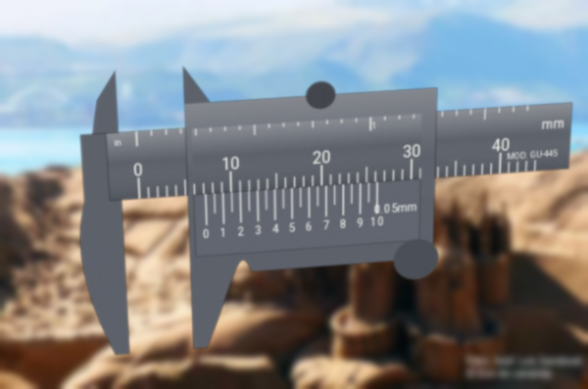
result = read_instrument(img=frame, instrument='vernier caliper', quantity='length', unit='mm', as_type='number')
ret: 7.2 mm
